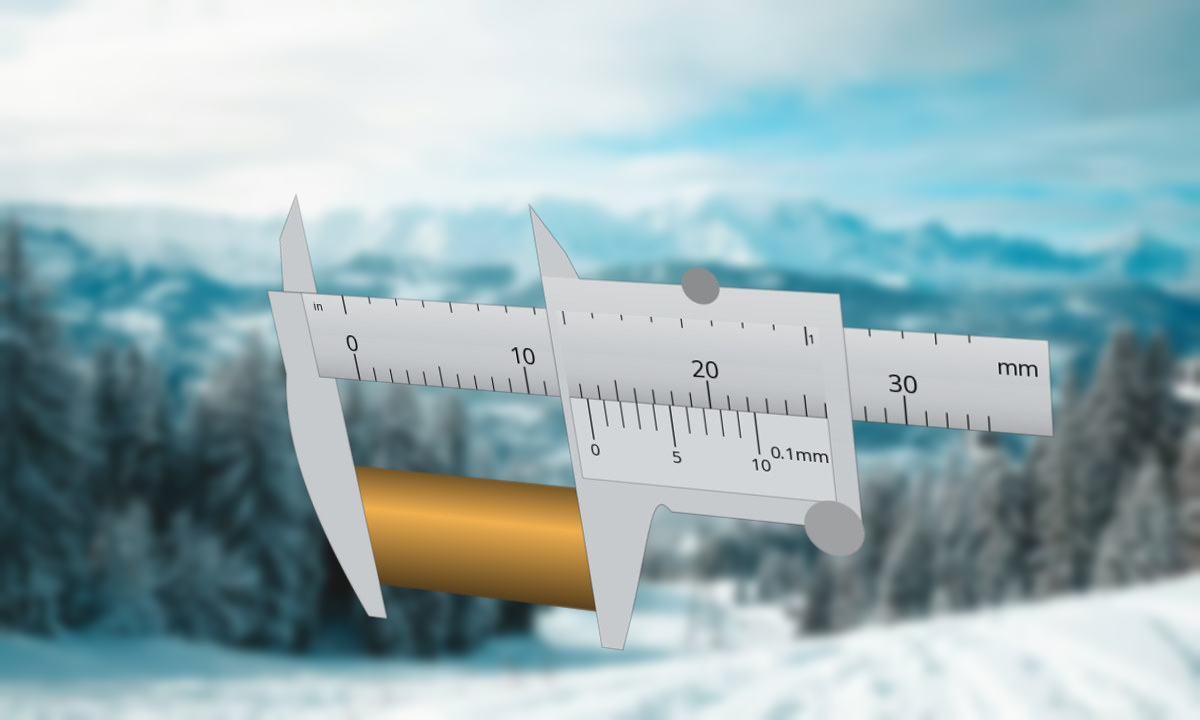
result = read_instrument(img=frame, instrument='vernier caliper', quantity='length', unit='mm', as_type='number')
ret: 13.3 mm
